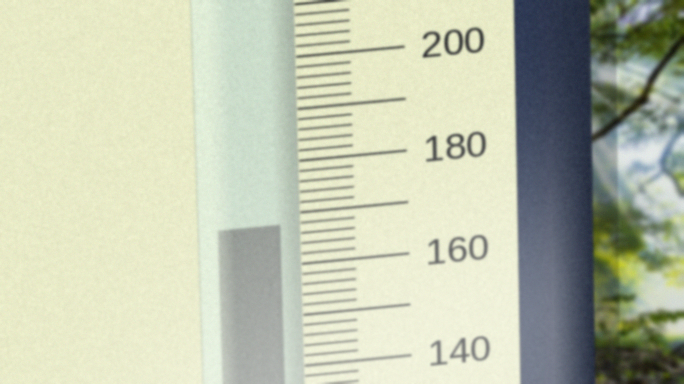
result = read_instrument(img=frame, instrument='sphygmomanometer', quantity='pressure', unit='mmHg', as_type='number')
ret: 168 mmHg
